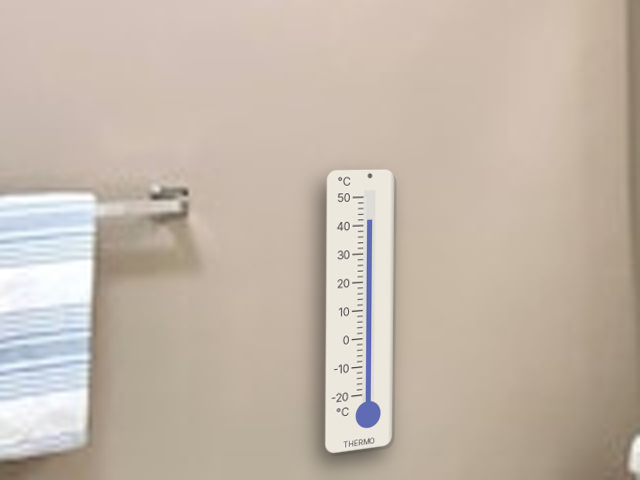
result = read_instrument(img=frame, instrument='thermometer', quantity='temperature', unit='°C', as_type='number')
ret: 42 °C
